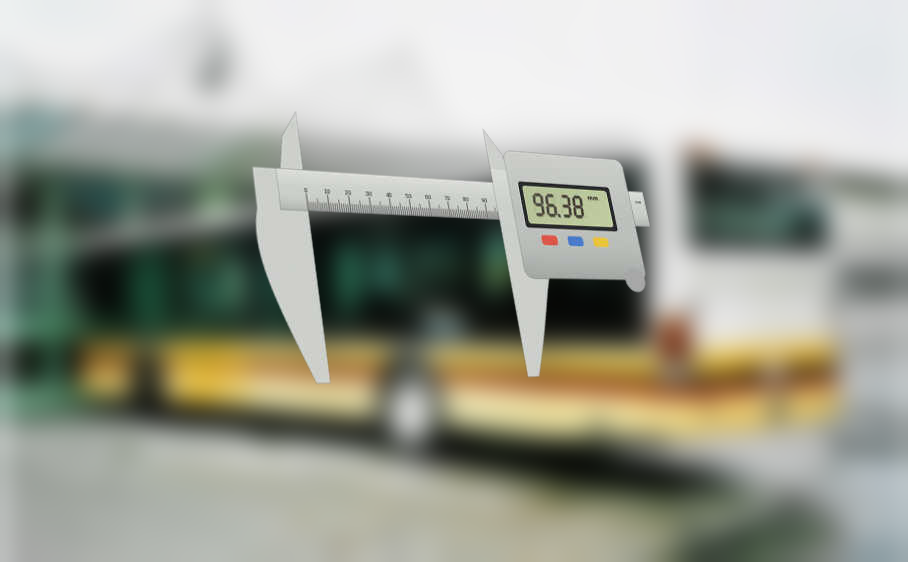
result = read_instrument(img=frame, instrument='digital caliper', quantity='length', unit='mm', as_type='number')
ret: 96.38 mm
